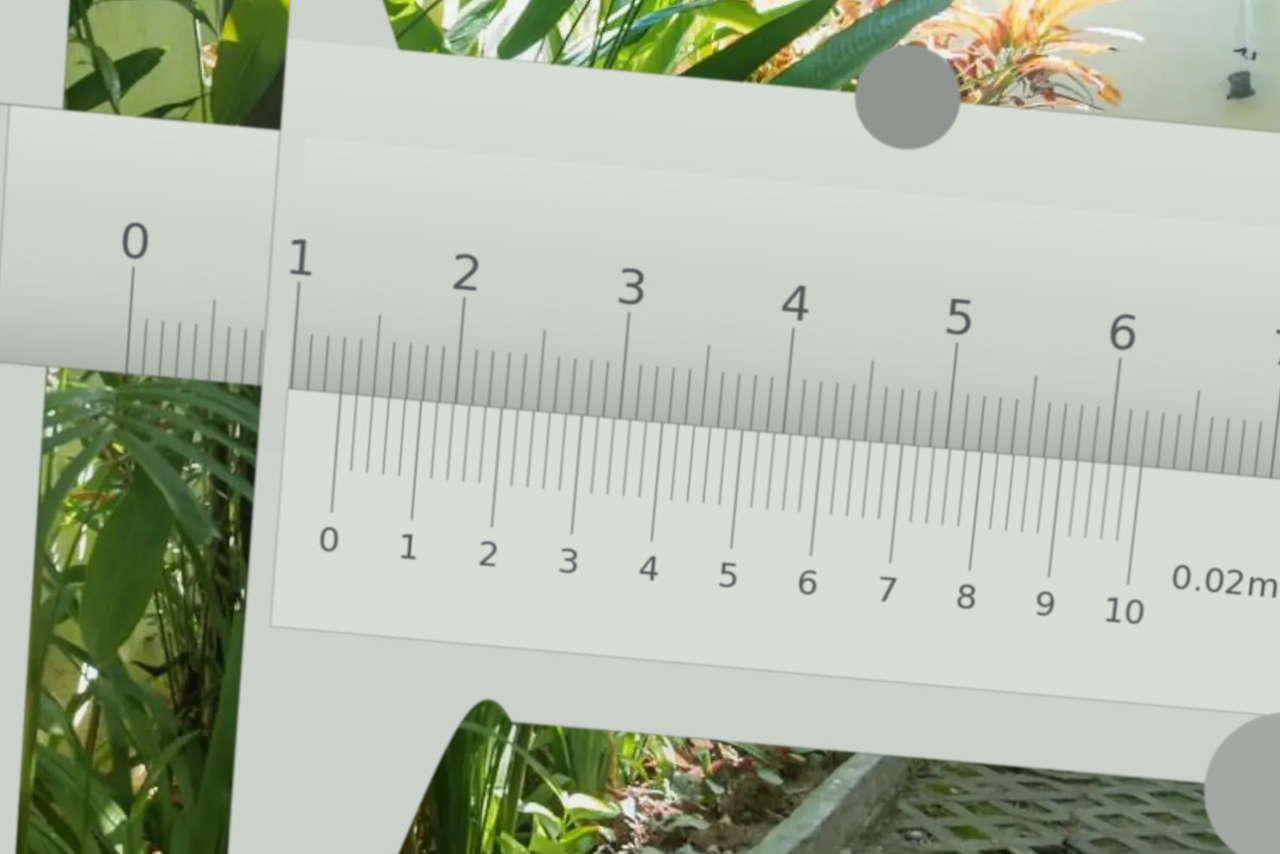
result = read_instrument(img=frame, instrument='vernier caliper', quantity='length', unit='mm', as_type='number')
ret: 13.0 mm
